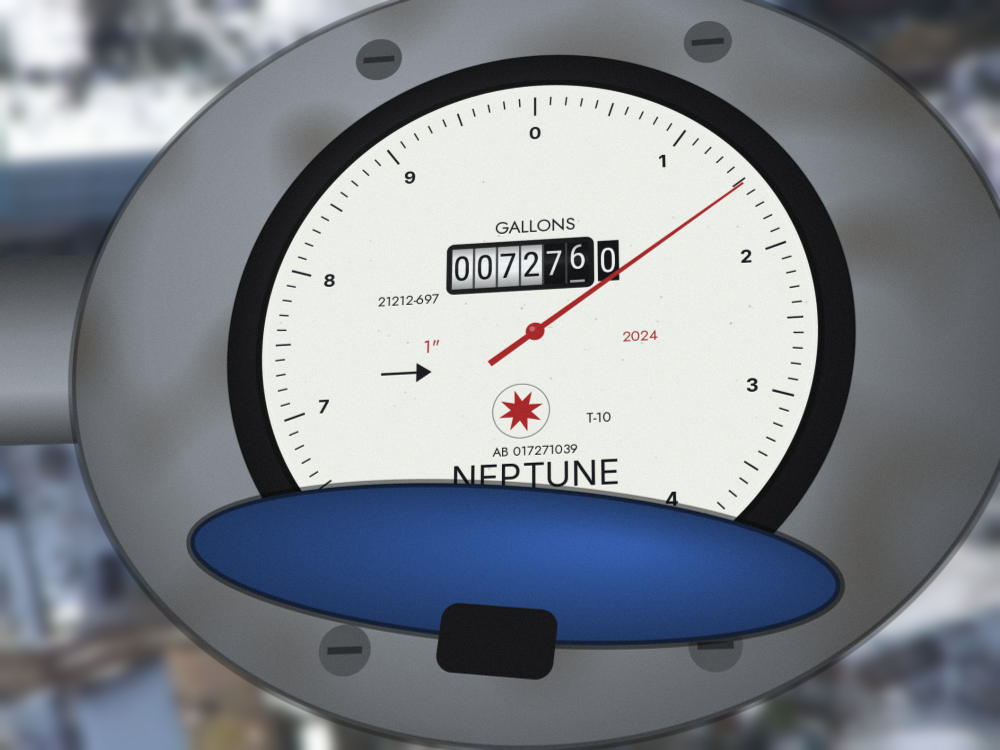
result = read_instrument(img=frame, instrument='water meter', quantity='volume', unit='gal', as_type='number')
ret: 72761.5 gal
